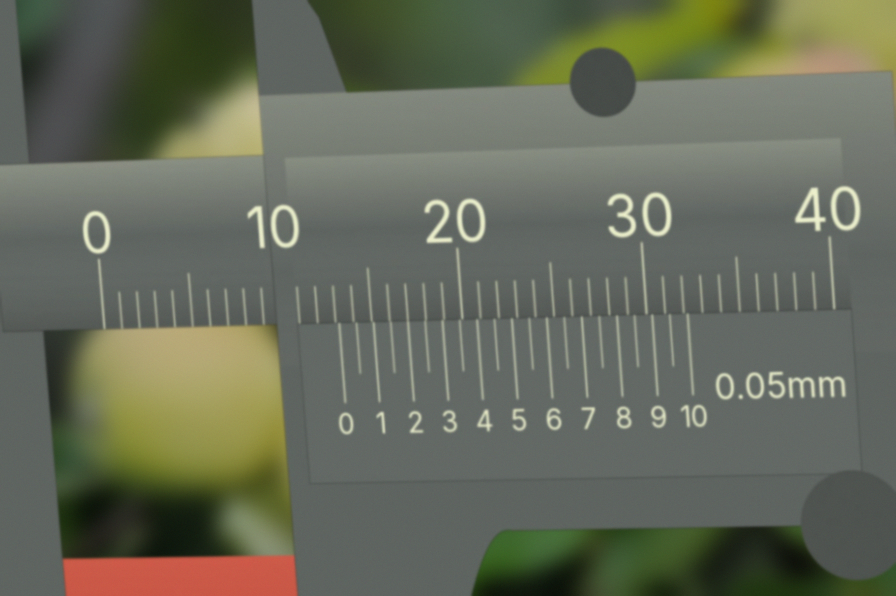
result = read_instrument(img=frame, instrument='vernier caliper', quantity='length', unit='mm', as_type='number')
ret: 13.2 mm
